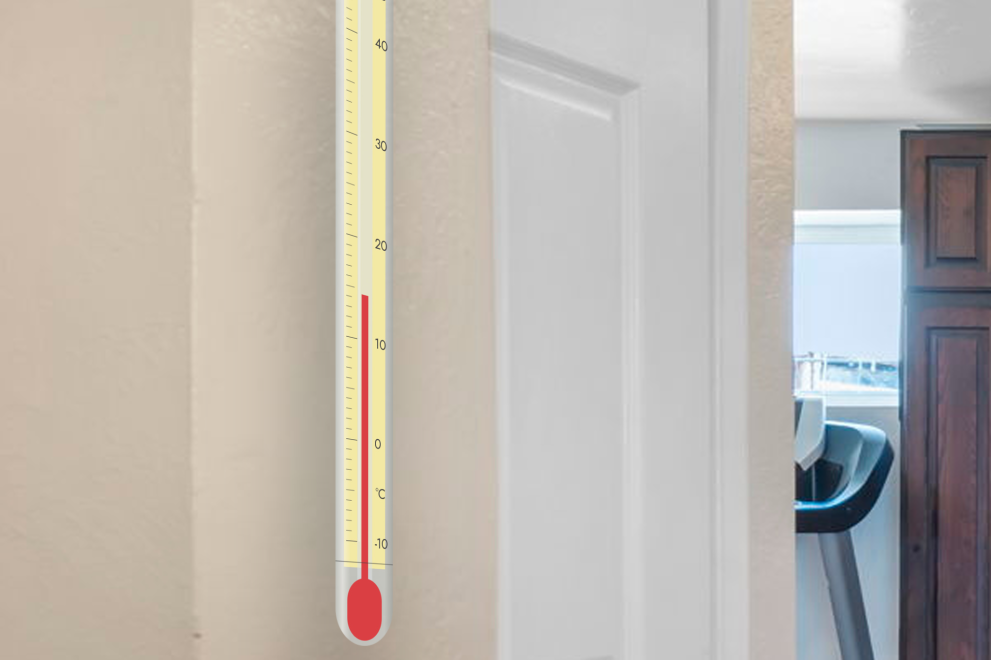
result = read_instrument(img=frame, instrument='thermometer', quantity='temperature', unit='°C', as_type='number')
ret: 14.5 °C
